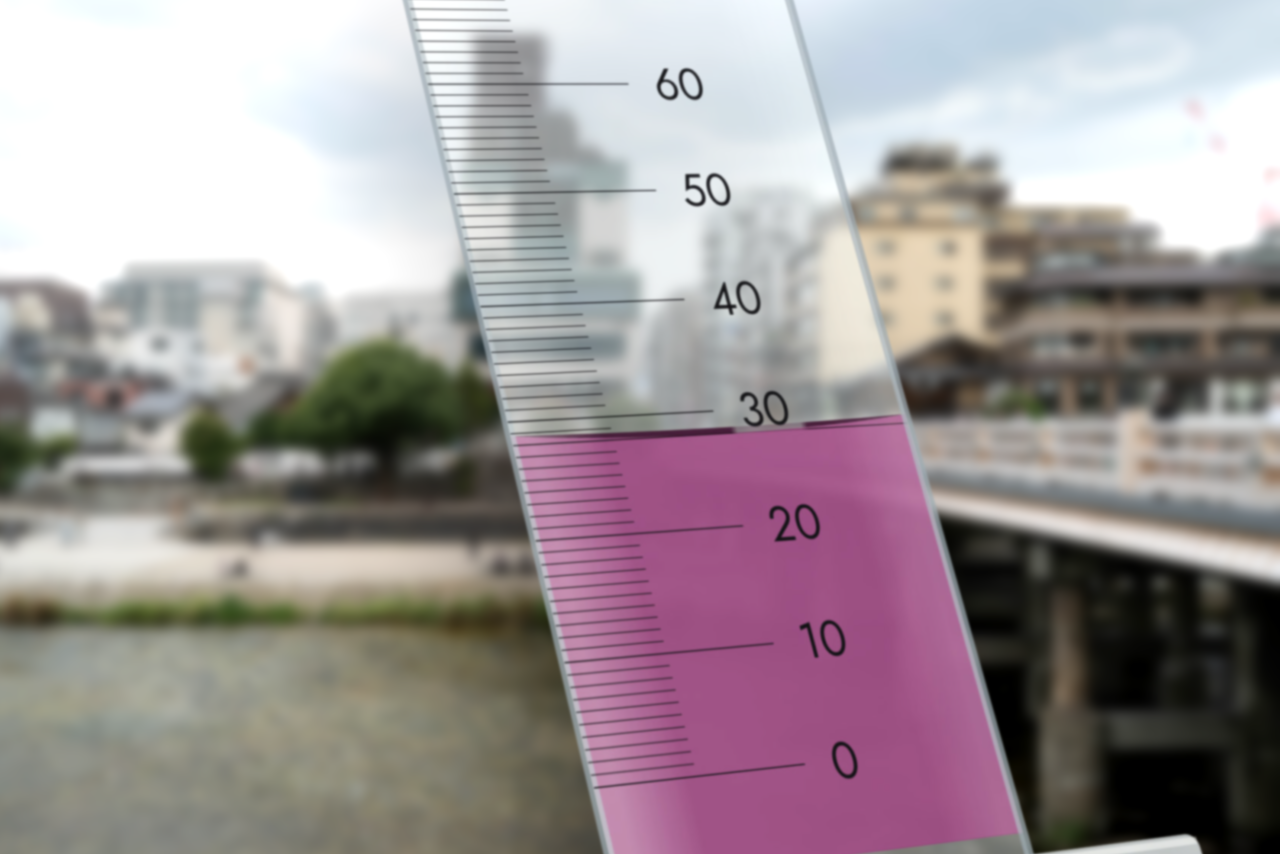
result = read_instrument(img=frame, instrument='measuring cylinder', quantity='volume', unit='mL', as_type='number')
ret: 28 mL
